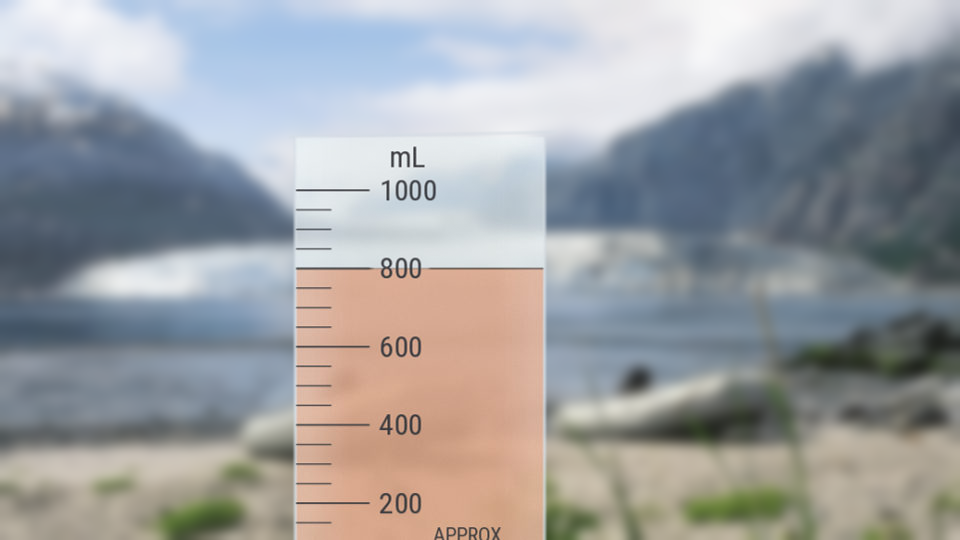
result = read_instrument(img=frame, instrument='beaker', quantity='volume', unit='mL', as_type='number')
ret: 800 mL
